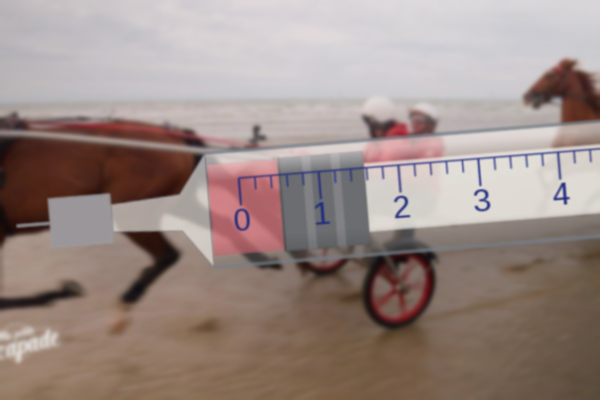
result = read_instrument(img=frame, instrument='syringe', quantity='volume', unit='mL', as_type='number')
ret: 0.5 mL
